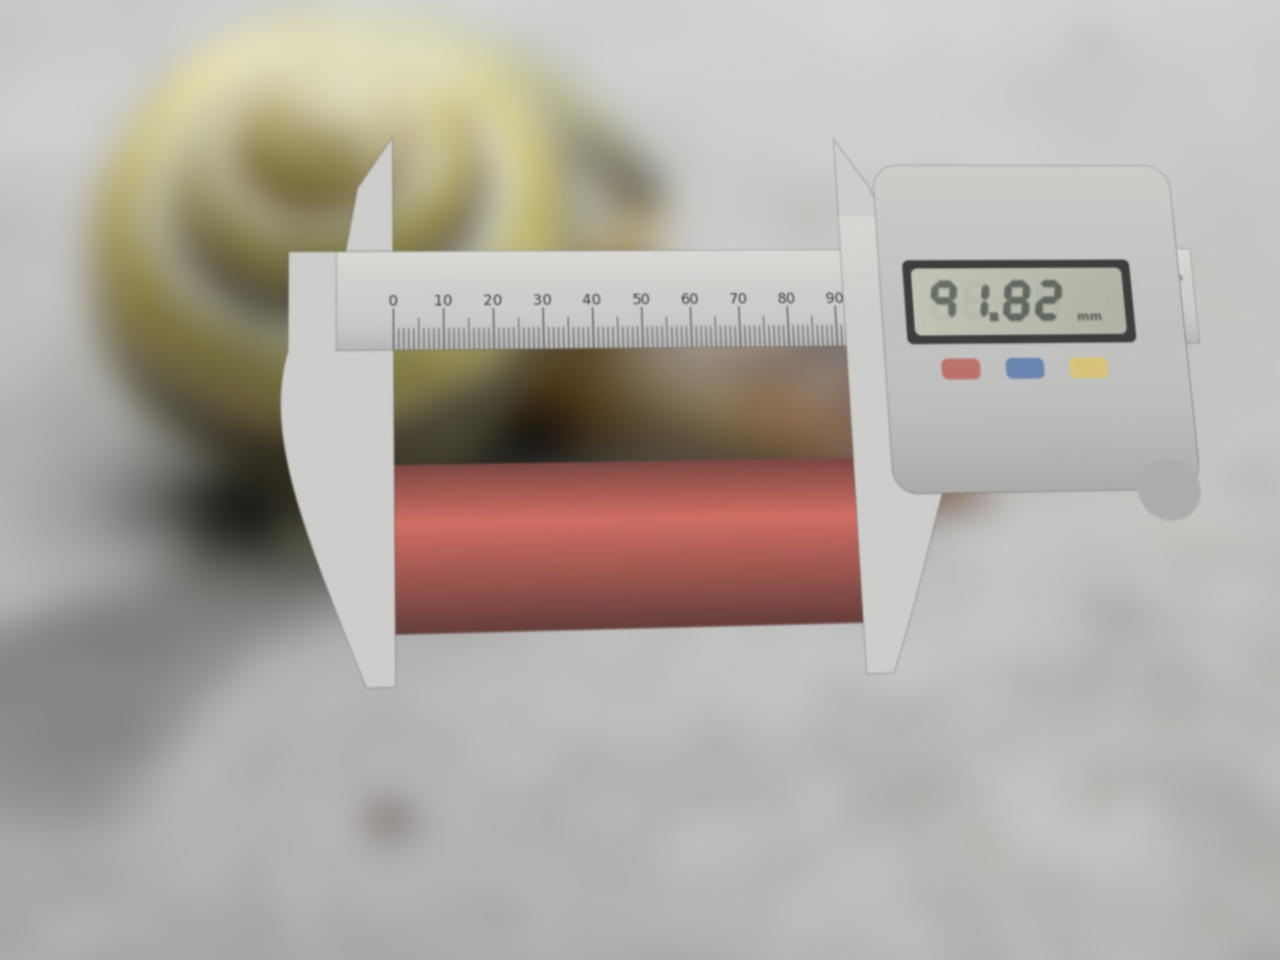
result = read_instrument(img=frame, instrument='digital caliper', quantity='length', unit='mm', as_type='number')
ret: 91.82 mm
